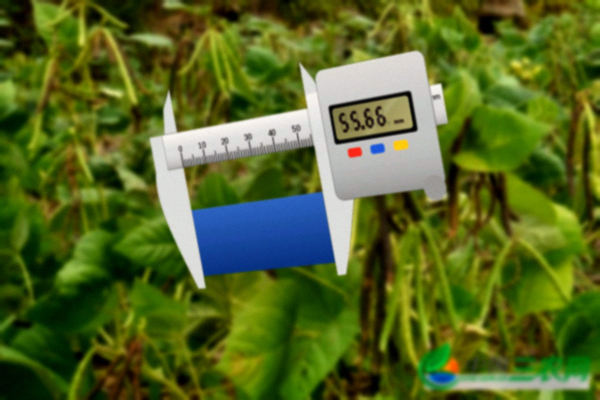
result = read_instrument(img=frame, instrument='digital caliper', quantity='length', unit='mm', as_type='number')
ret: 55.66 mm
